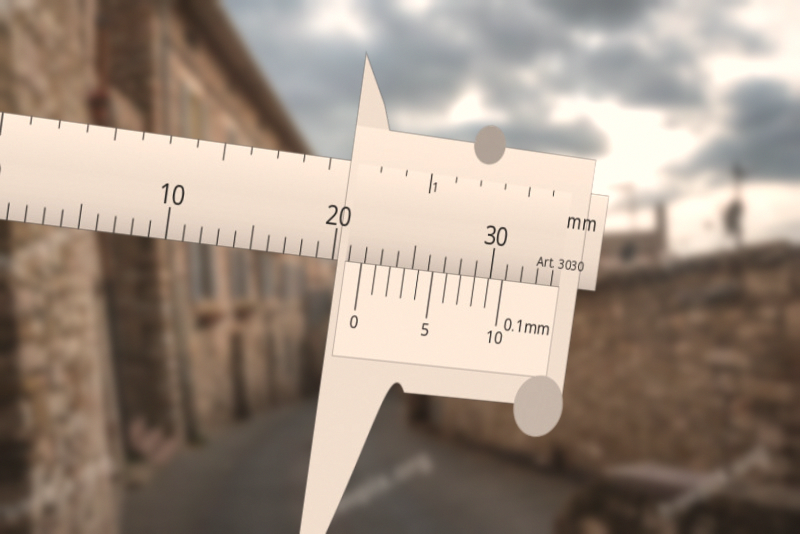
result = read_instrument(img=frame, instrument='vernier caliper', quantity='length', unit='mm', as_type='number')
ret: 21.8 mm
